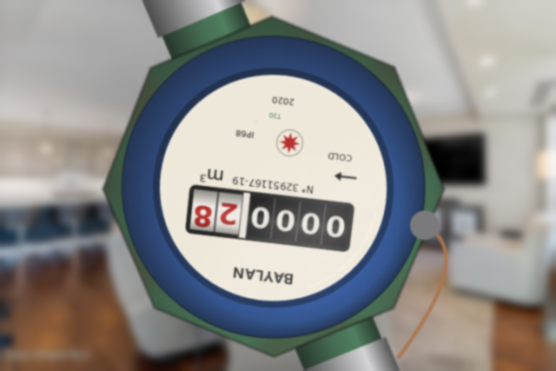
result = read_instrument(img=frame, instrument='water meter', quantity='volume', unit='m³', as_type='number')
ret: 0.28 m³
